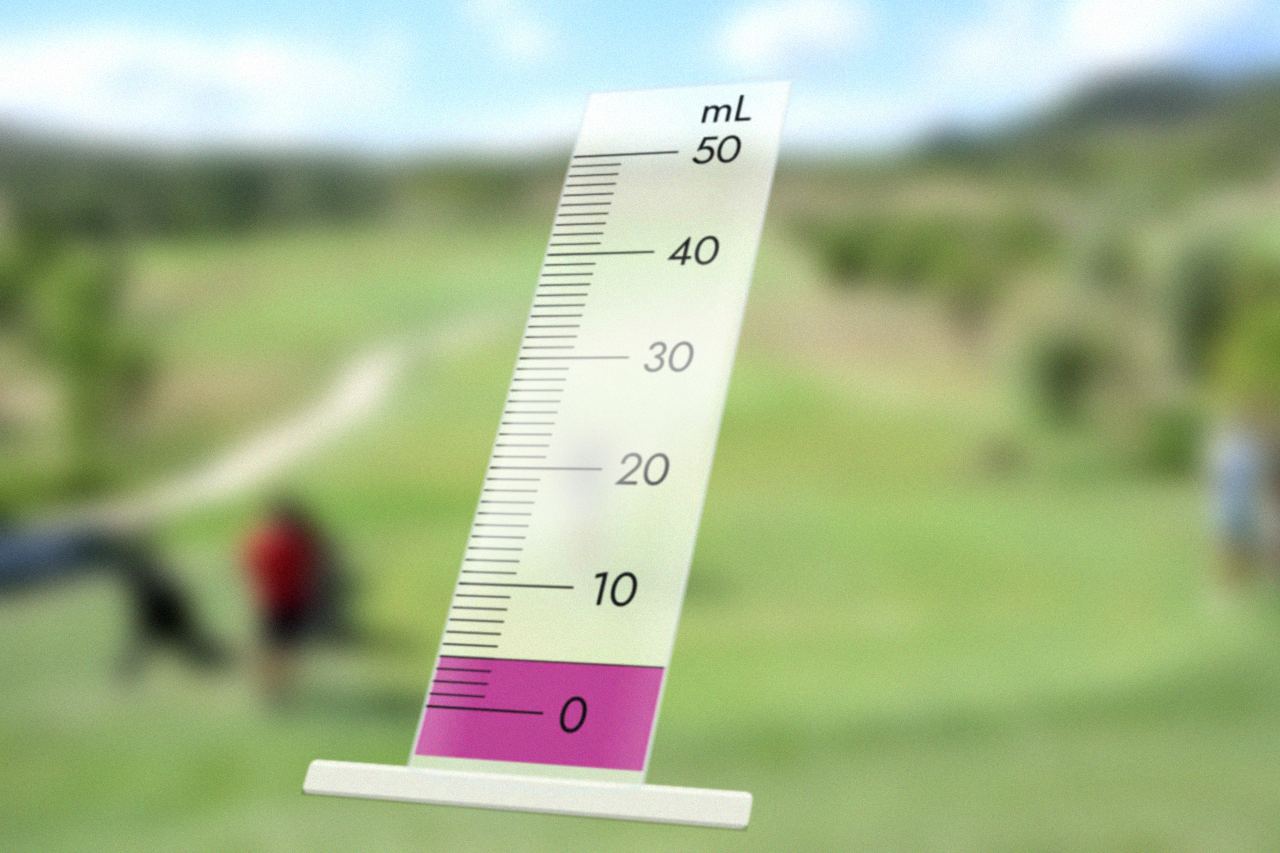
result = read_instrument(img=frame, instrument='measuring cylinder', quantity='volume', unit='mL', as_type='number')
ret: 4 mL
